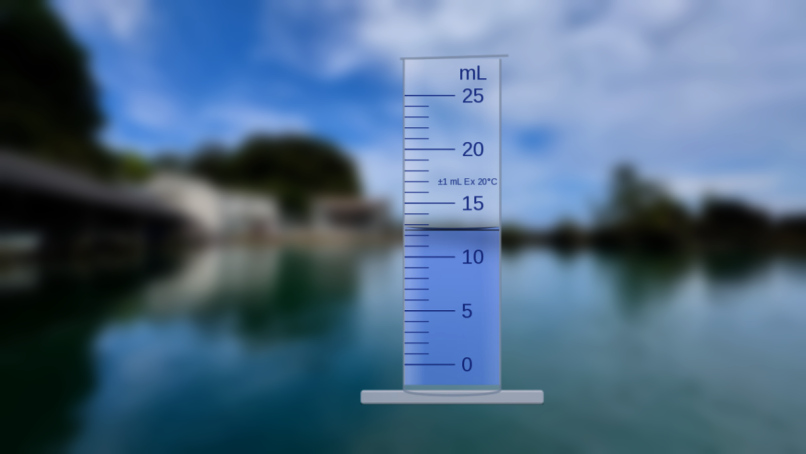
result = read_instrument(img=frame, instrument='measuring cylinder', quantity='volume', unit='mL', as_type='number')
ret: 12.5 mL
